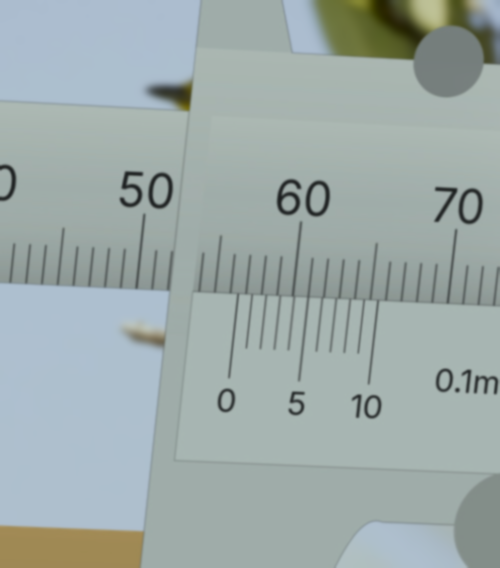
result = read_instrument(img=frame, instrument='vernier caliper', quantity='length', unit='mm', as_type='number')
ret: 56.5 mm
